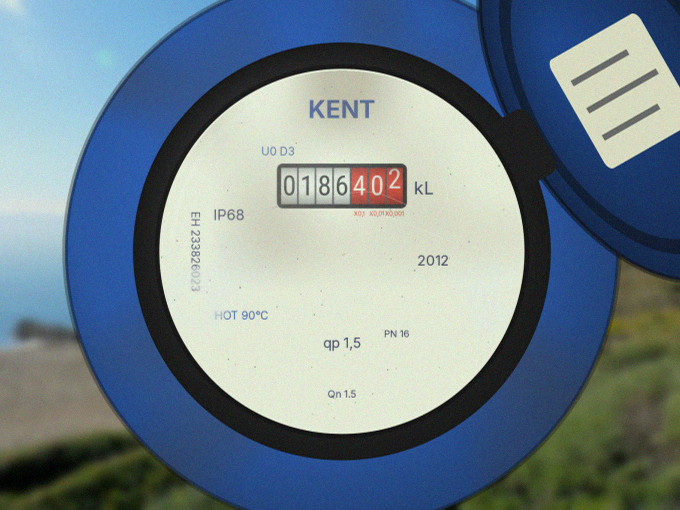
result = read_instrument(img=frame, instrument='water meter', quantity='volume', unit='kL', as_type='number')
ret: 186.402 kL
